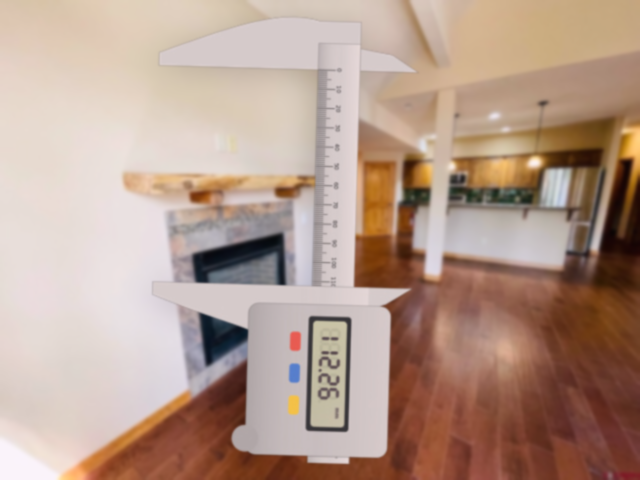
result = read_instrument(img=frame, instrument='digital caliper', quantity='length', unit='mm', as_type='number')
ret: 112.26 mm
